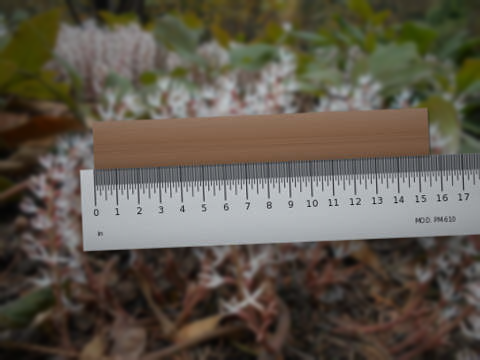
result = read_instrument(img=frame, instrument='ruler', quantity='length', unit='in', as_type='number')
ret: 15.5 in
